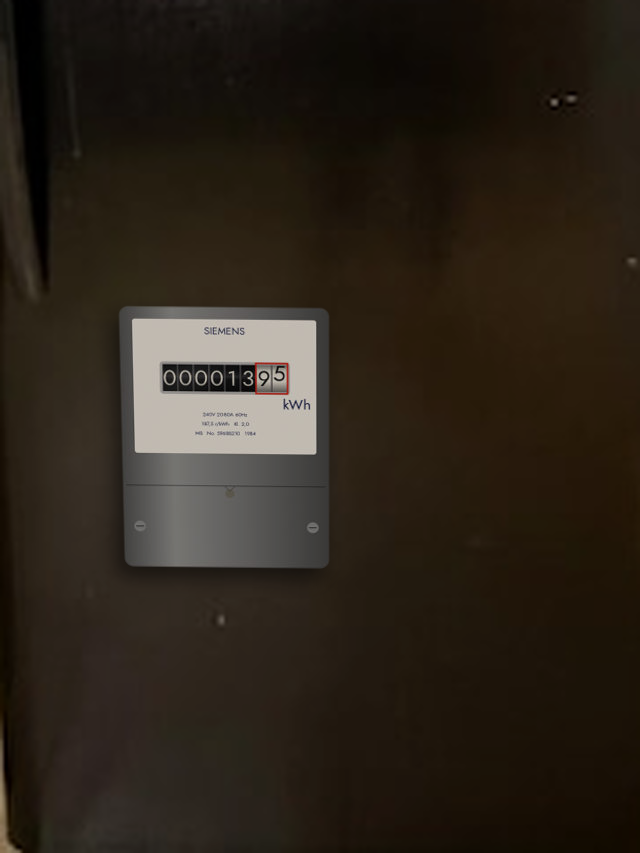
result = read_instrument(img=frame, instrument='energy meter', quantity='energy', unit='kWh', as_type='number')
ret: 13.95 kWh
